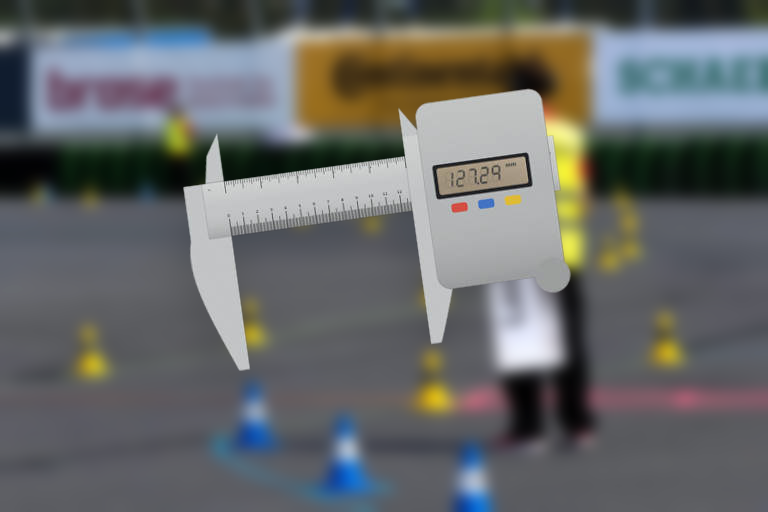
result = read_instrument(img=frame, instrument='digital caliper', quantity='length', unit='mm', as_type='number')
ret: 127.29 mm
